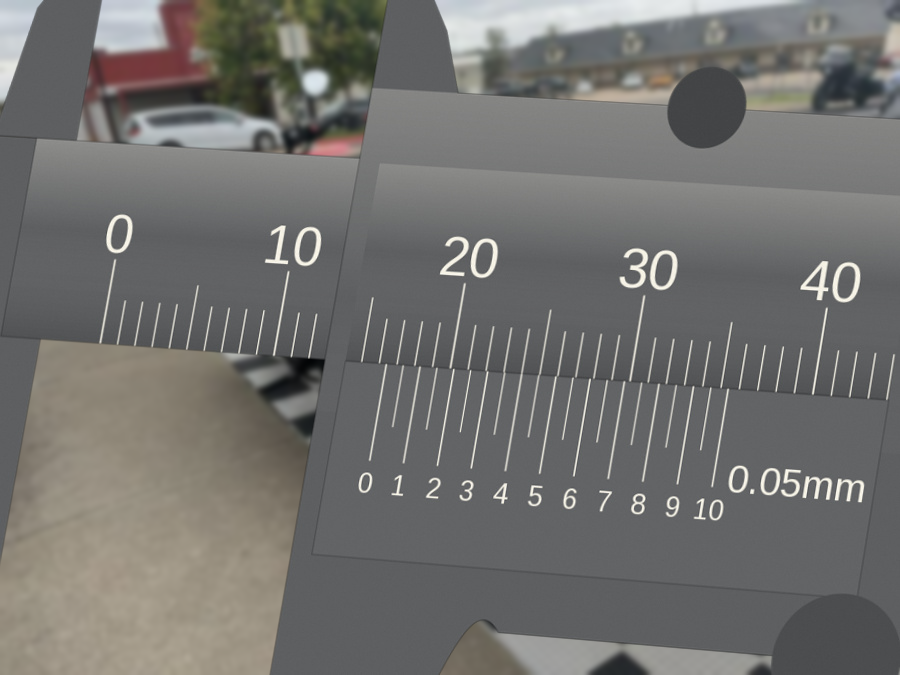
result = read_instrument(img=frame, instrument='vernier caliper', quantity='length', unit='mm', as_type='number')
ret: 16.4 mm
